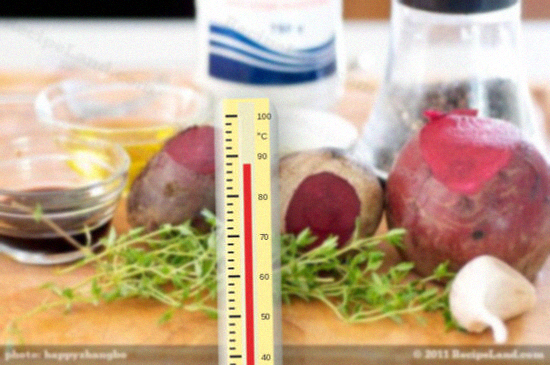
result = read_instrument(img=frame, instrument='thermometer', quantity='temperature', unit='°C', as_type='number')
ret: 88 °C
